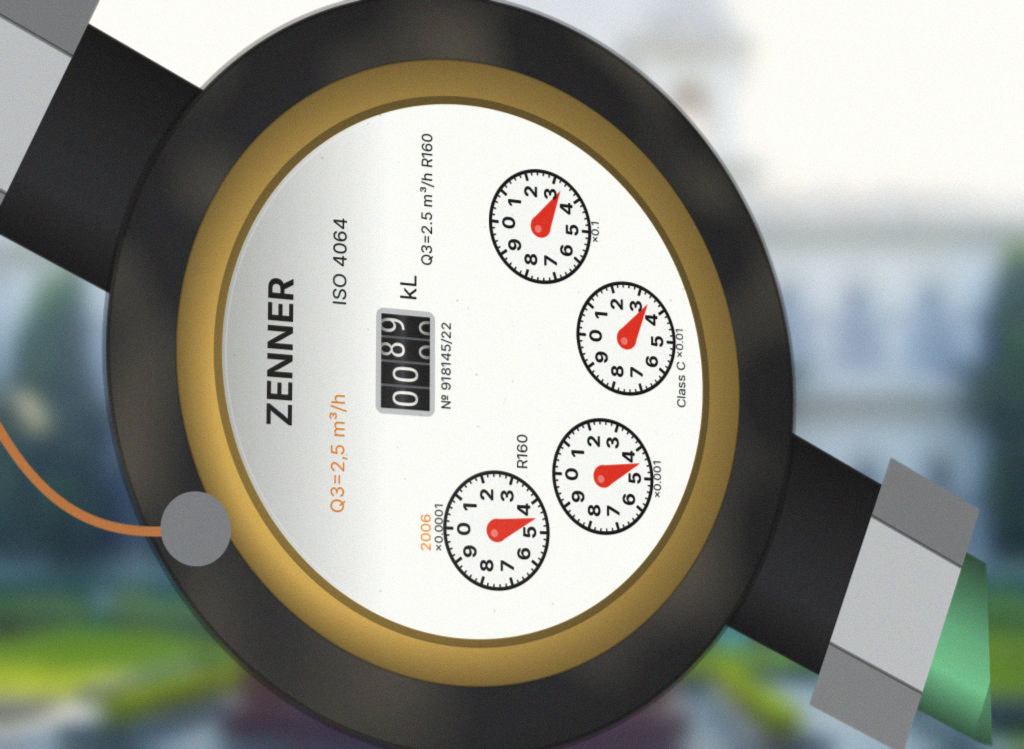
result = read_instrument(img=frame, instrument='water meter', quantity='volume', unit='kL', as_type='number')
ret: 89.3344 kL
